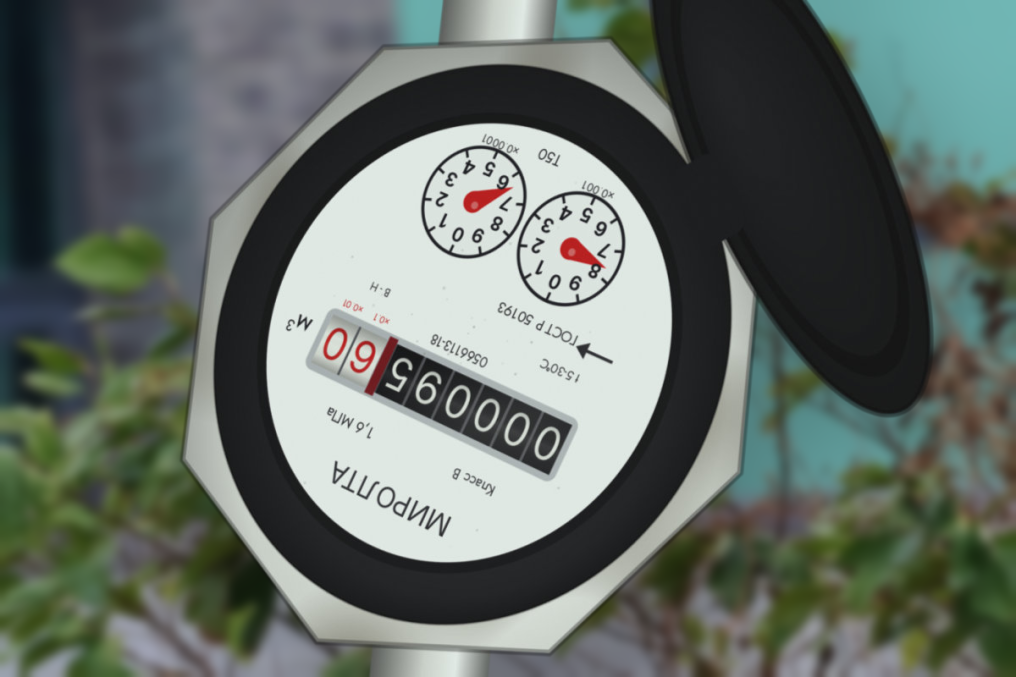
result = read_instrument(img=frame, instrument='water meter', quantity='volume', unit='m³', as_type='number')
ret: 95.6076 m³
